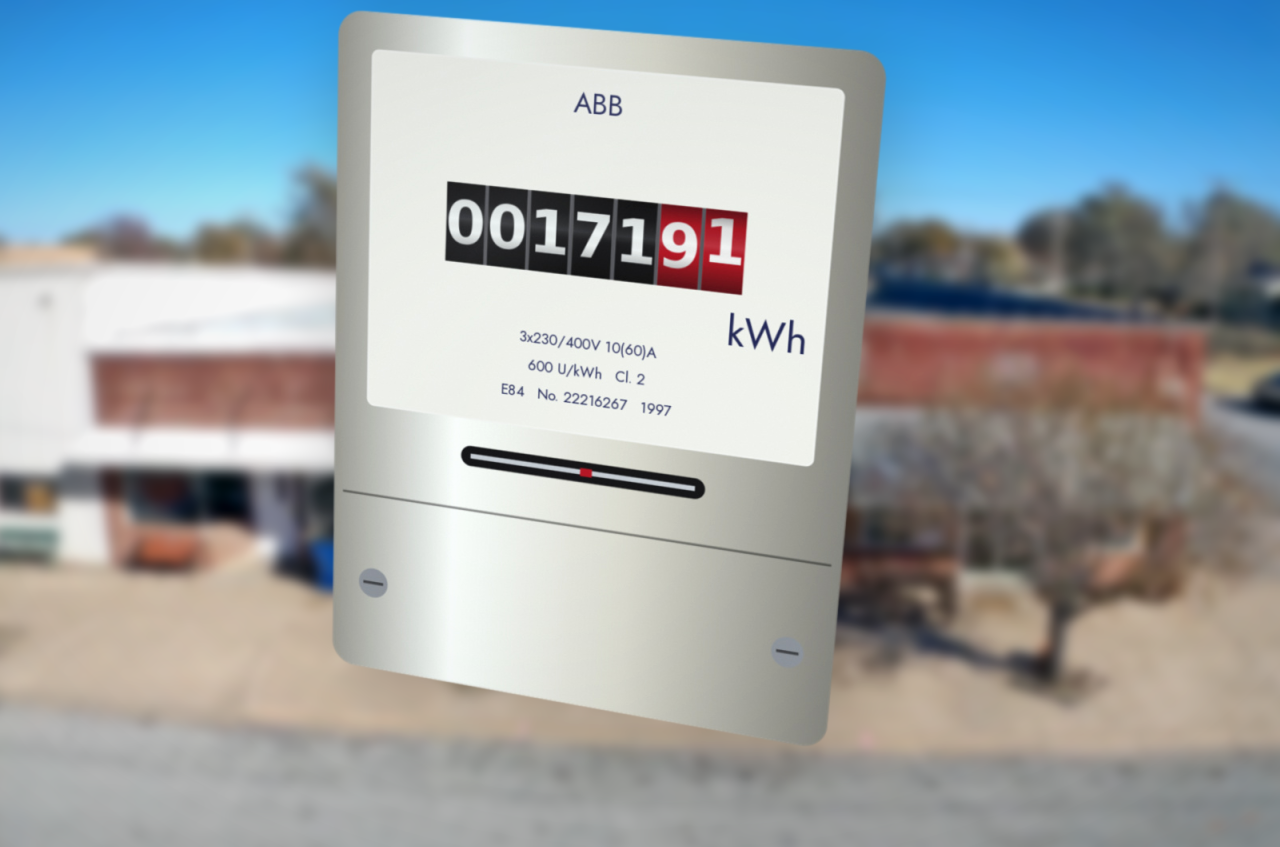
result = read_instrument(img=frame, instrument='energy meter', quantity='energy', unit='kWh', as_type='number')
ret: 171.91 kWh
